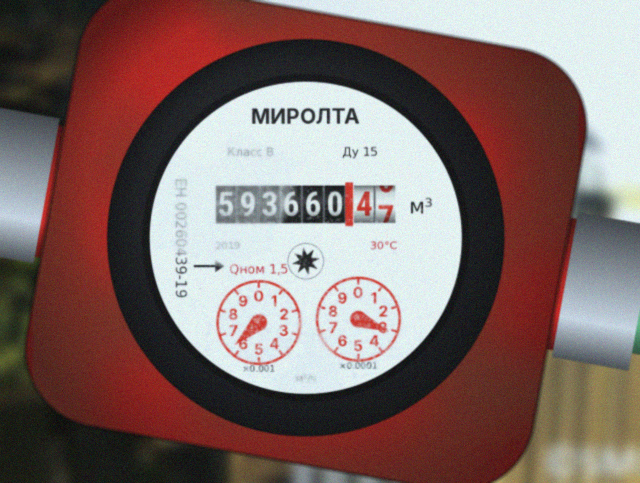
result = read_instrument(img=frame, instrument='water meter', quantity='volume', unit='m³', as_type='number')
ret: 593660.4663 m³
